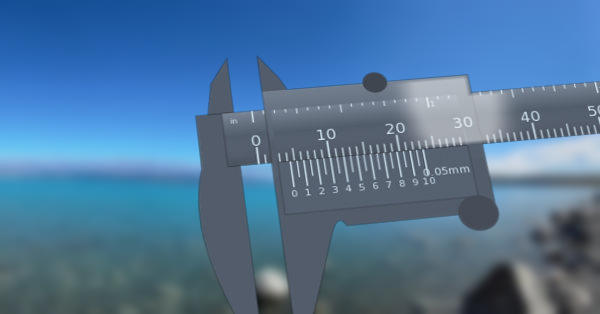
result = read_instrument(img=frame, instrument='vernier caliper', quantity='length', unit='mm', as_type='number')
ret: 4.4 mm
